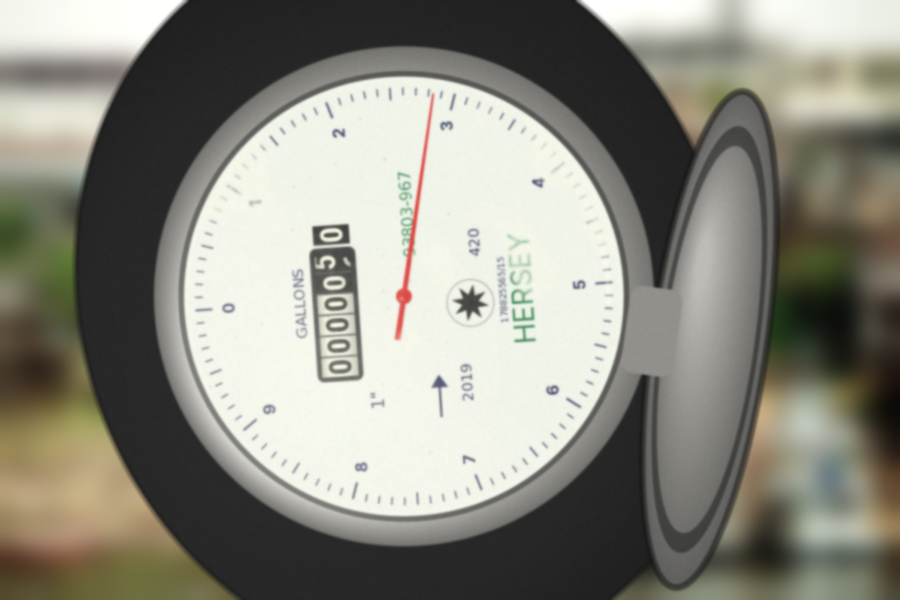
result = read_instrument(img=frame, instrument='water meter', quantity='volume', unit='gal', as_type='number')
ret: 52.8 gal
